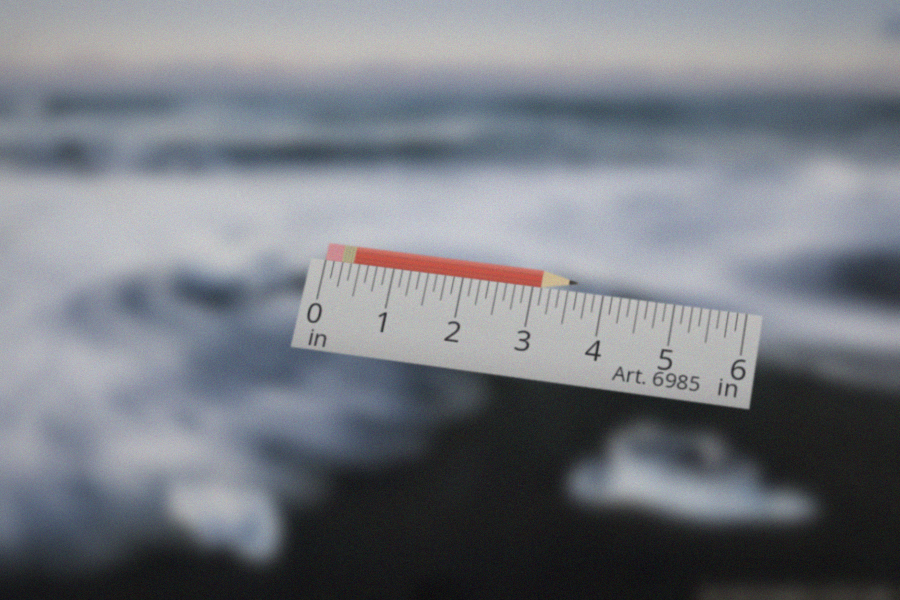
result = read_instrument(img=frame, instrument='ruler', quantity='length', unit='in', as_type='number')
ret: 3.625 in
